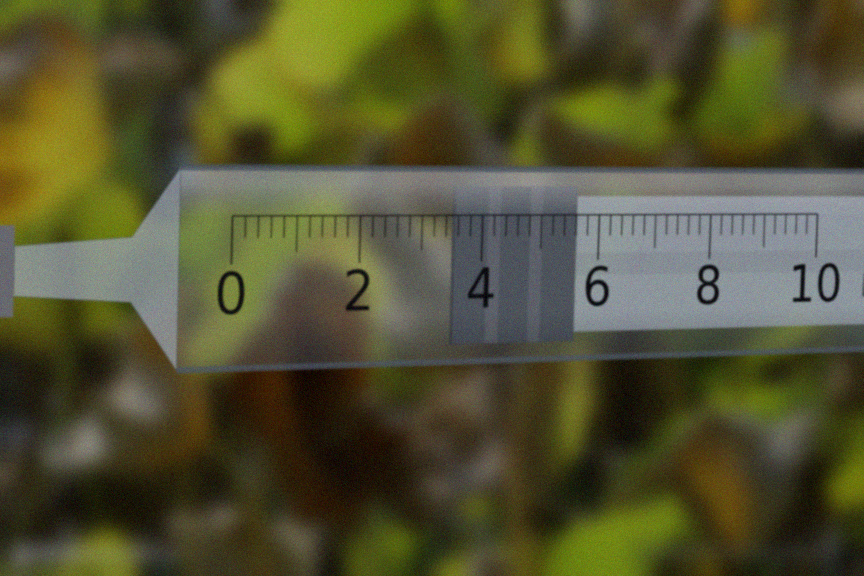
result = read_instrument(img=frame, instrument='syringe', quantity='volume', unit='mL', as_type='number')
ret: 3.5 mL
